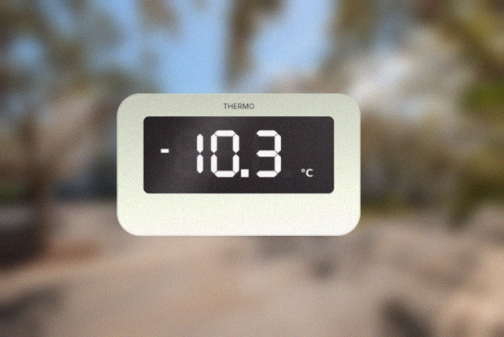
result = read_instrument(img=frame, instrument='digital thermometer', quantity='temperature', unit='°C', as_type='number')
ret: -10.3 °C
